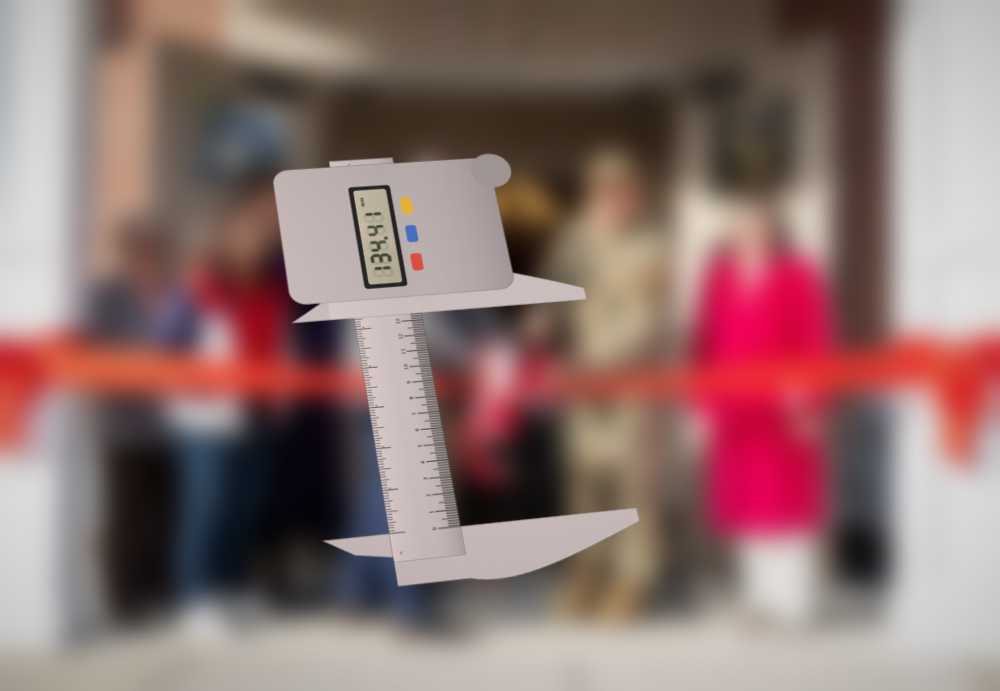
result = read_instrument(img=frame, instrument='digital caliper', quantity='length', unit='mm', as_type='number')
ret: 134.41 mm
